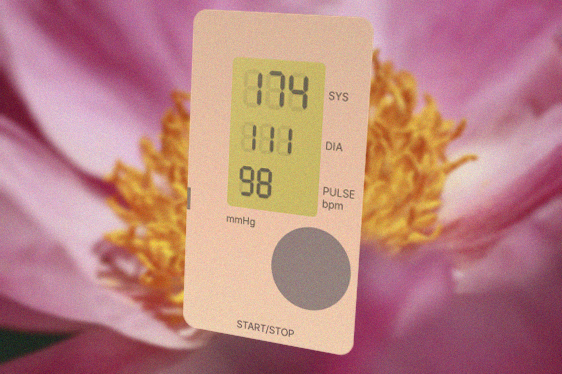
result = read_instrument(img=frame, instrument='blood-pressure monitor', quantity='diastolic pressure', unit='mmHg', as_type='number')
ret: 111 mmHg
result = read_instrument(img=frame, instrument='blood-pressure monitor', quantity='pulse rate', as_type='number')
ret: 98 bpm
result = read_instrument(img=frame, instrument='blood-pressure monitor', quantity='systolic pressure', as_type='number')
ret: 174 mmHg
